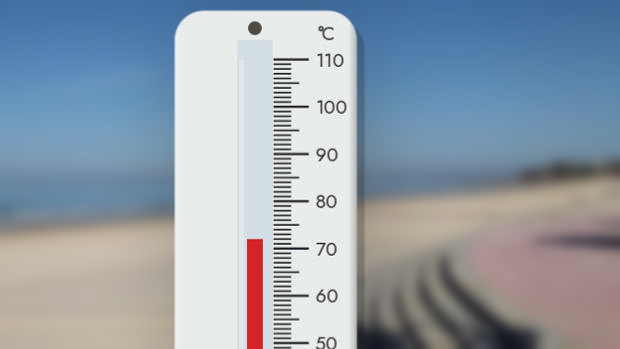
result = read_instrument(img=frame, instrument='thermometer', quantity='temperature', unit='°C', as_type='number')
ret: 72 °C
